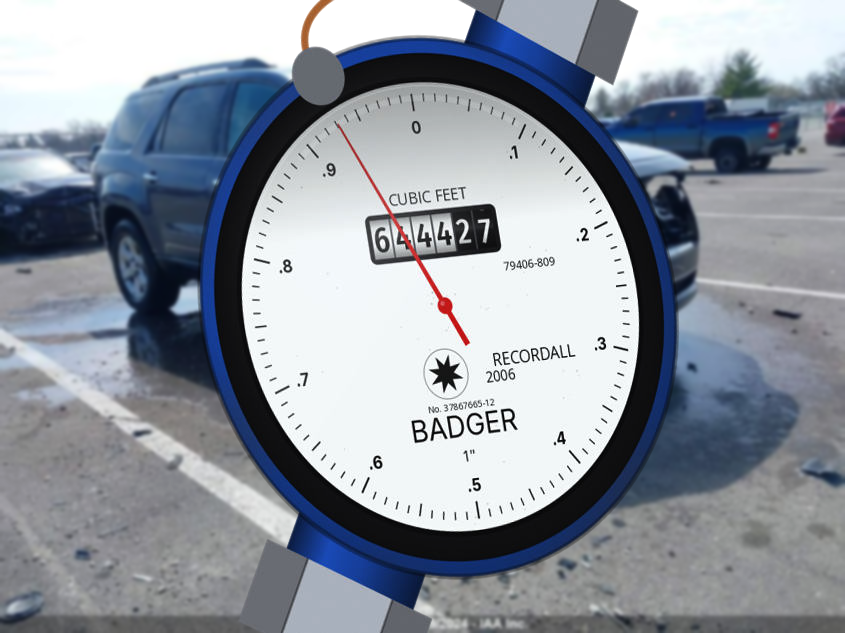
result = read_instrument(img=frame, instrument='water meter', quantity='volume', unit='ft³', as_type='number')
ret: 644426.93 ft³
